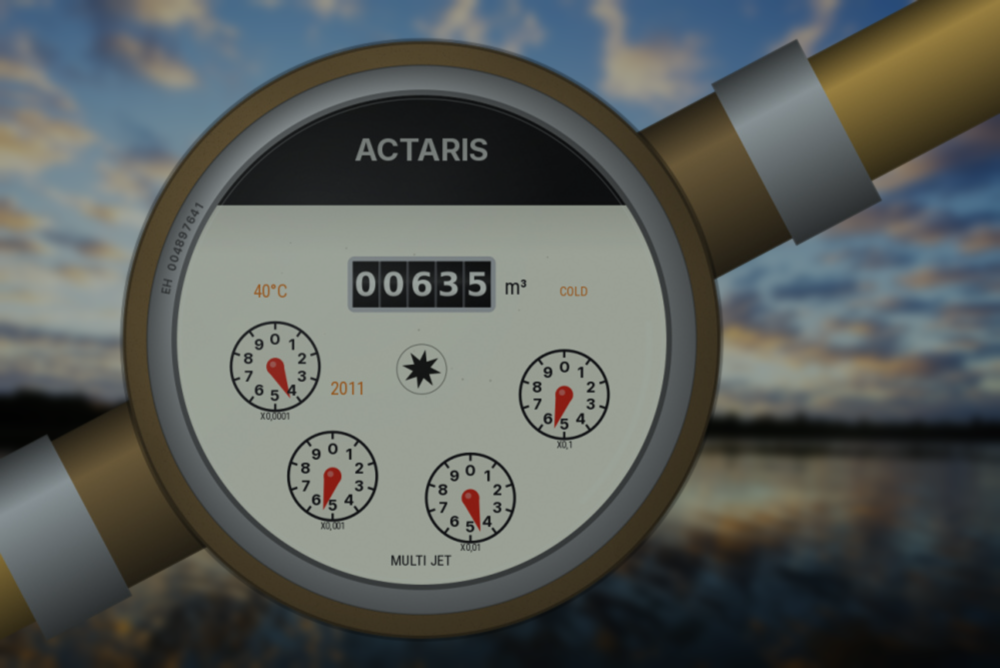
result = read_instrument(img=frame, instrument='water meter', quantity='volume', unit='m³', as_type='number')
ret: 635.5454 m³
